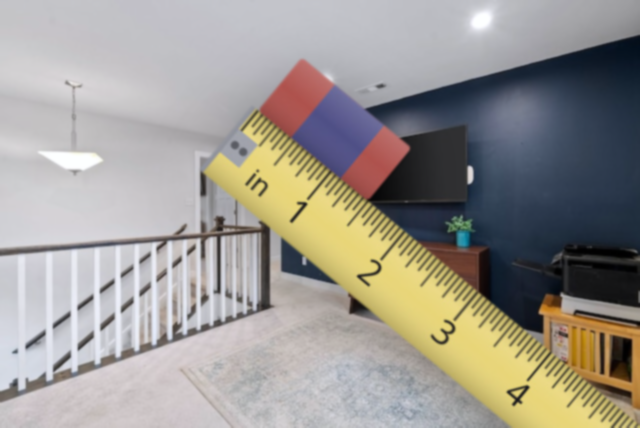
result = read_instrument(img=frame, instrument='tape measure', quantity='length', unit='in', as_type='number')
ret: 1.5 in
